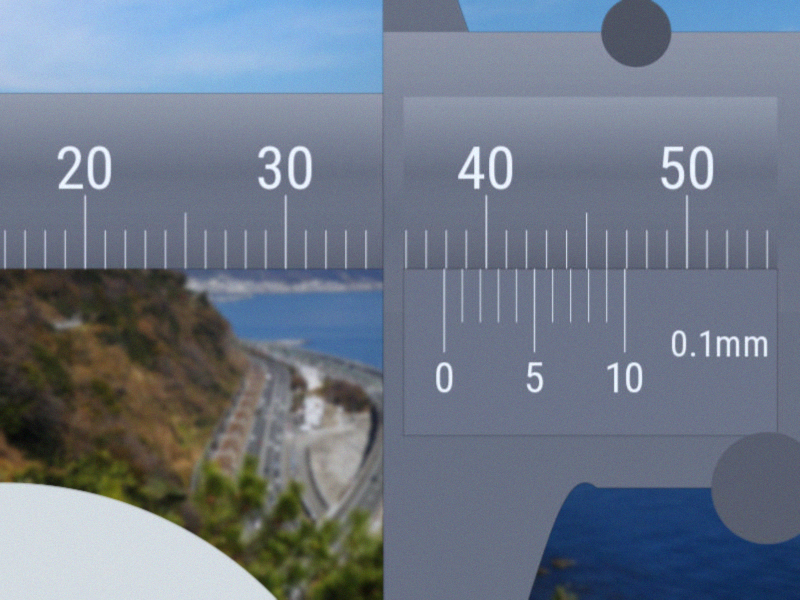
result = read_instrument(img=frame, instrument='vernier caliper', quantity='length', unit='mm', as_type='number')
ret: 37.9 mm
